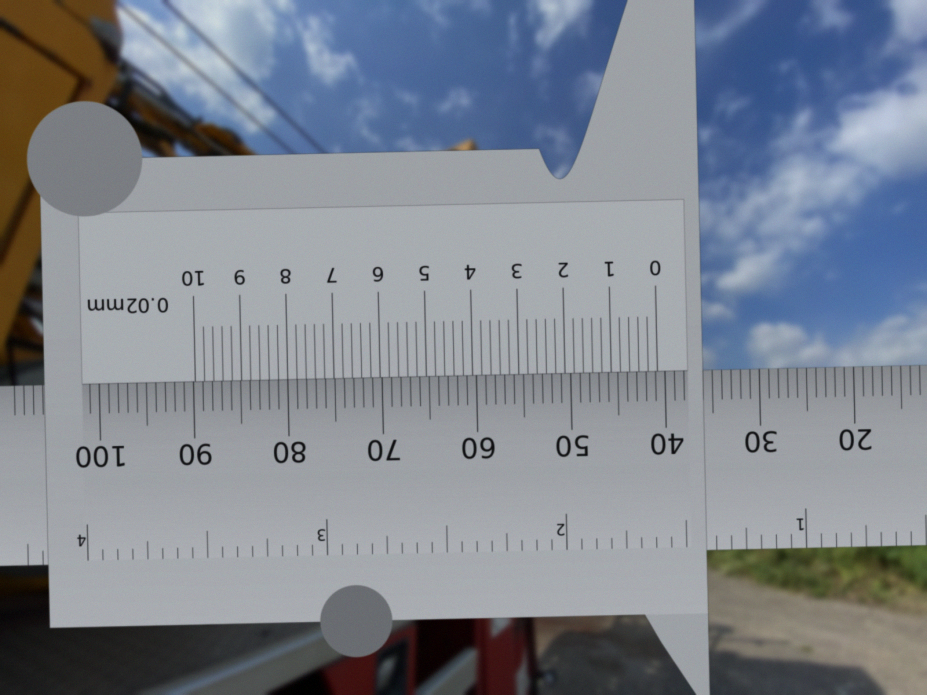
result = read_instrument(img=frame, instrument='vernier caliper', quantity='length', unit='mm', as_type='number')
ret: 40.8 mm
